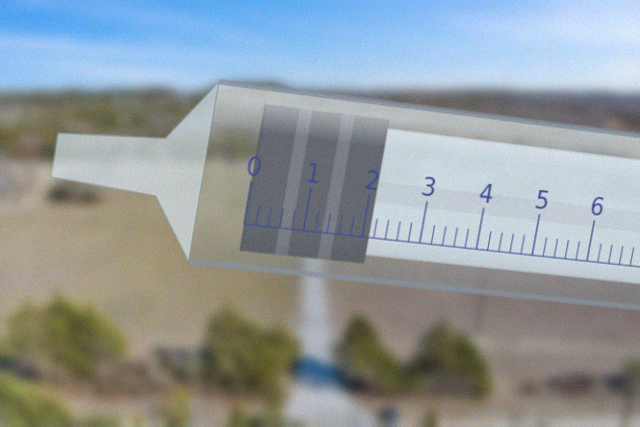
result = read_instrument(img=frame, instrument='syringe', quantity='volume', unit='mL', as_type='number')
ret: 0 mL
